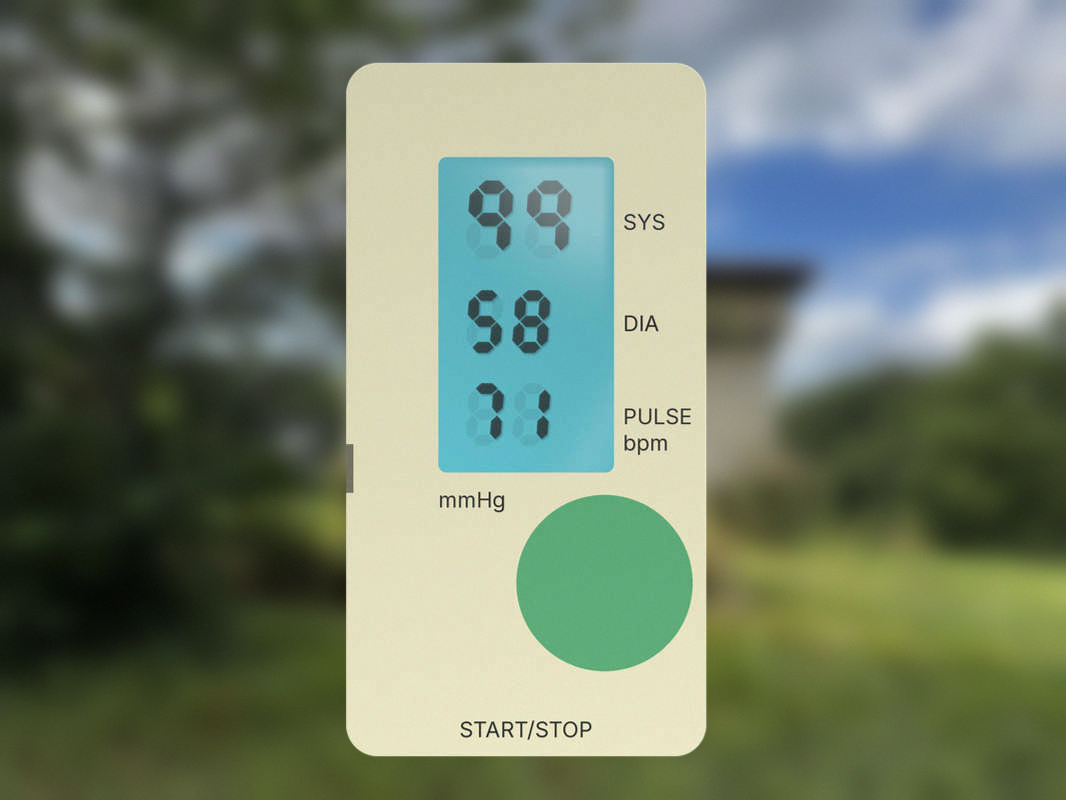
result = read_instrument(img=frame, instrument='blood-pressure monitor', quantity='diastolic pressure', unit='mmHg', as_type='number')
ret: 58 mmHg
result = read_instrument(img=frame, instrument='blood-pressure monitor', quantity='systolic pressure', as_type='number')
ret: 99 mmHg
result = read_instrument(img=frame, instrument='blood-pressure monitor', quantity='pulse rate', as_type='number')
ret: 71 bpm
